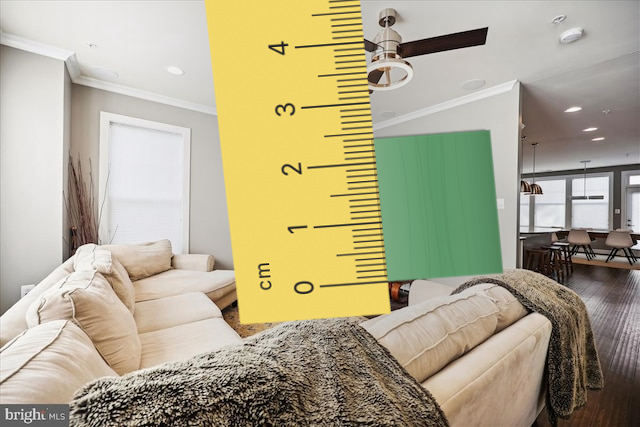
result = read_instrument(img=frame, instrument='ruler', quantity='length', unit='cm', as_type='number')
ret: 2.4 cm
